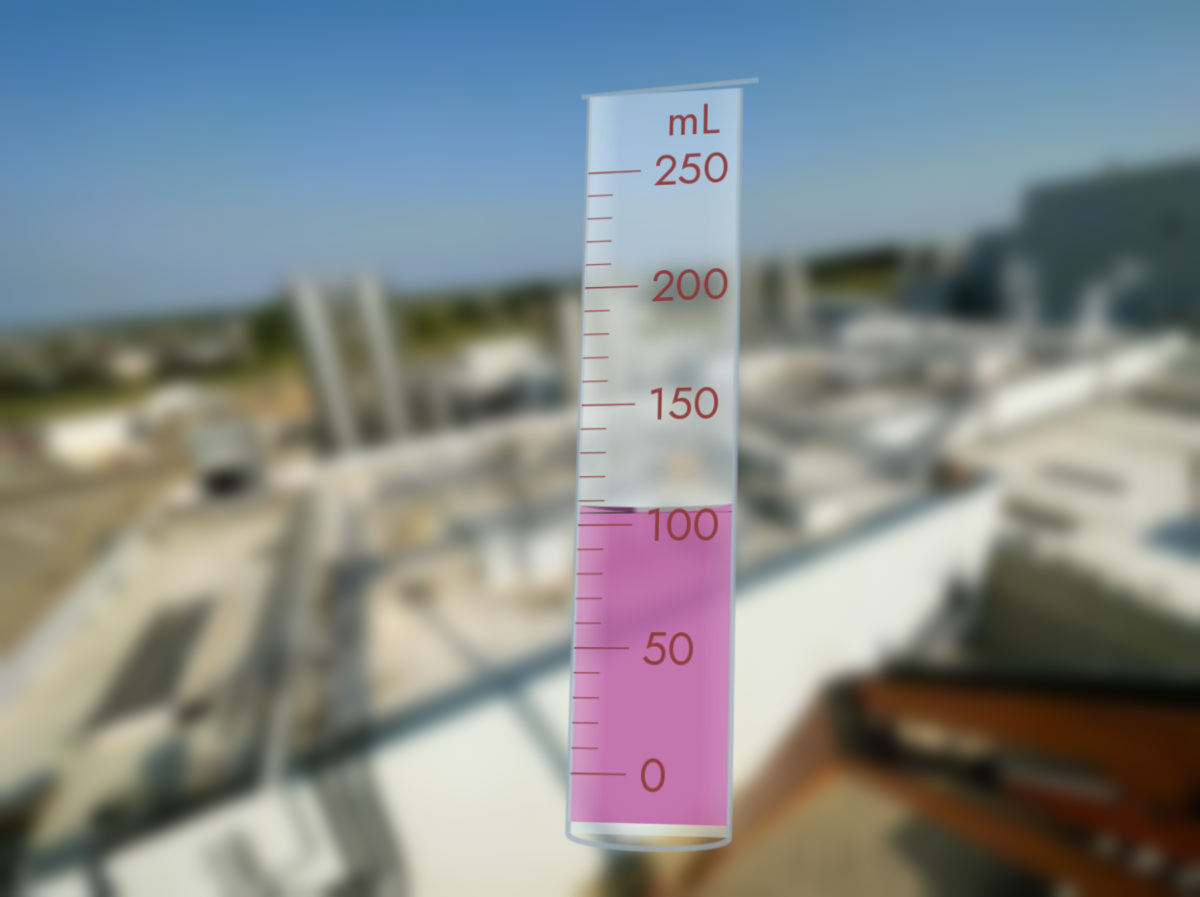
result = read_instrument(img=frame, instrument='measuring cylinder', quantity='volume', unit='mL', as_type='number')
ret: 105 mL
